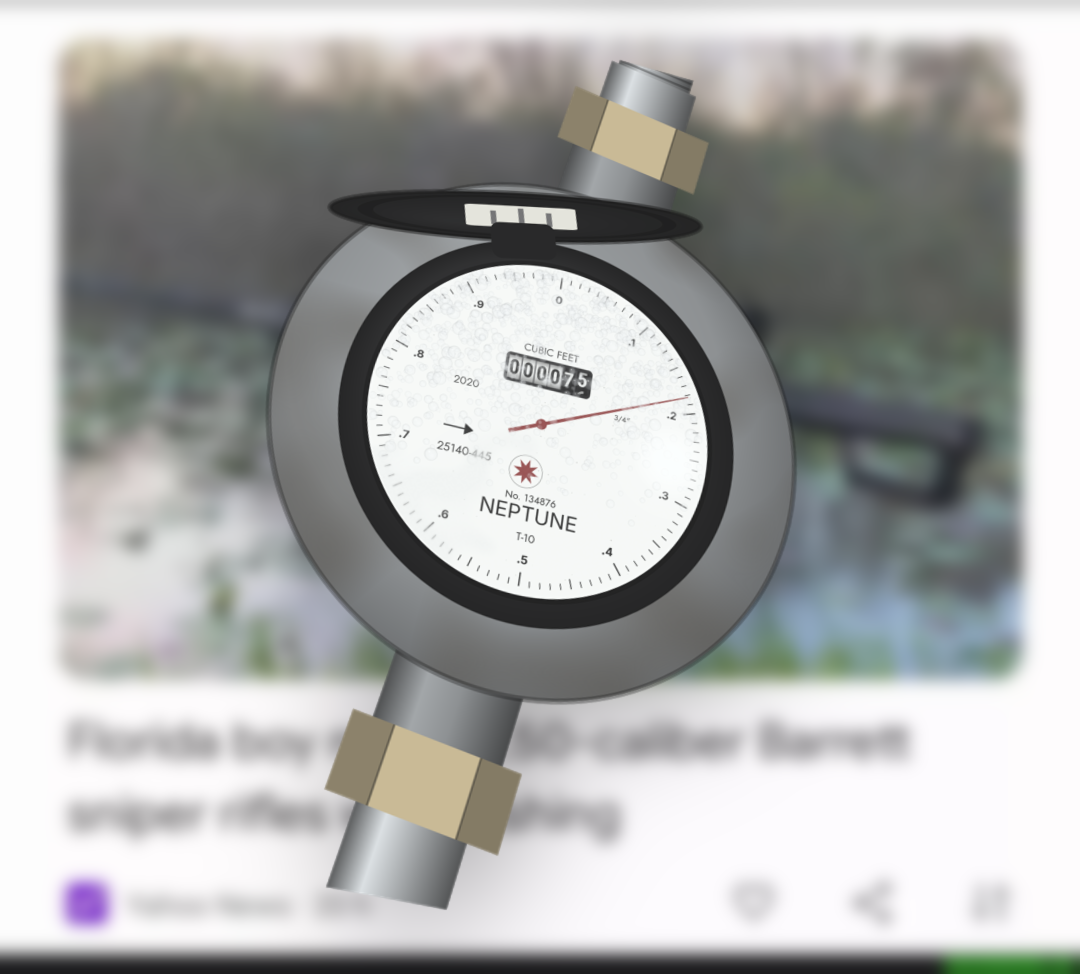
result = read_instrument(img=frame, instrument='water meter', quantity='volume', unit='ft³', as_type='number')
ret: 75.18 ft³
